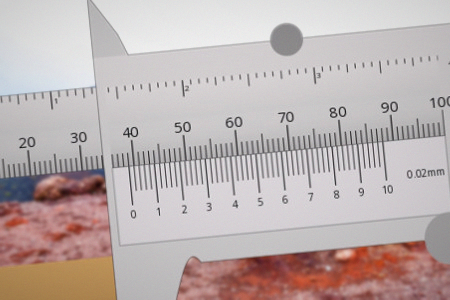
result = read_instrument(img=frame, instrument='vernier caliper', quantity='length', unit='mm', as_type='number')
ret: 39.0 mm
